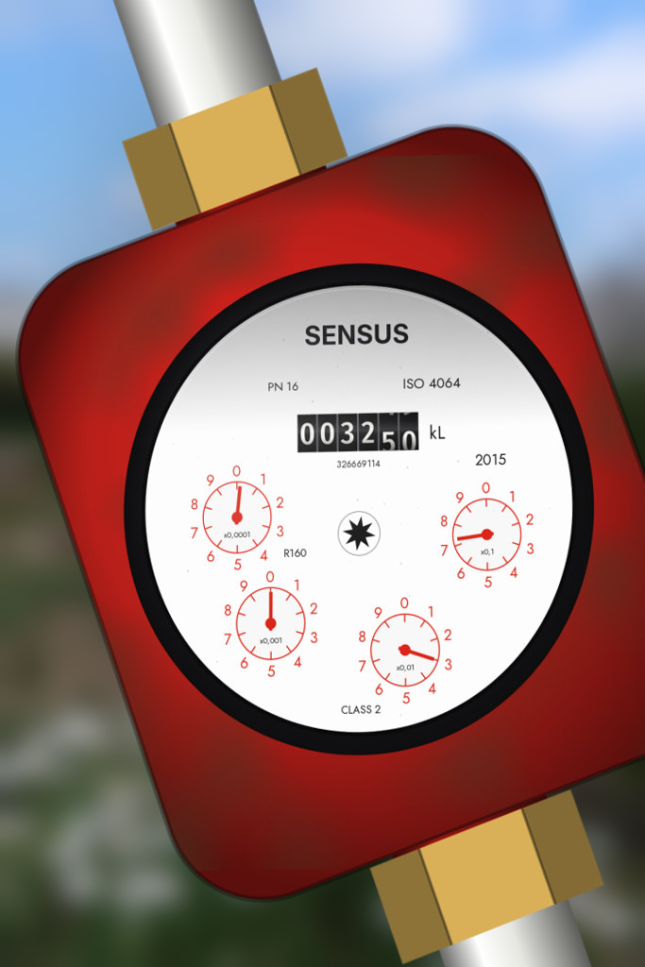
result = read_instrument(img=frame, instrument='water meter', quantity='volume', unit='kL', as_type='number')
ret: 3249.7300 kL
